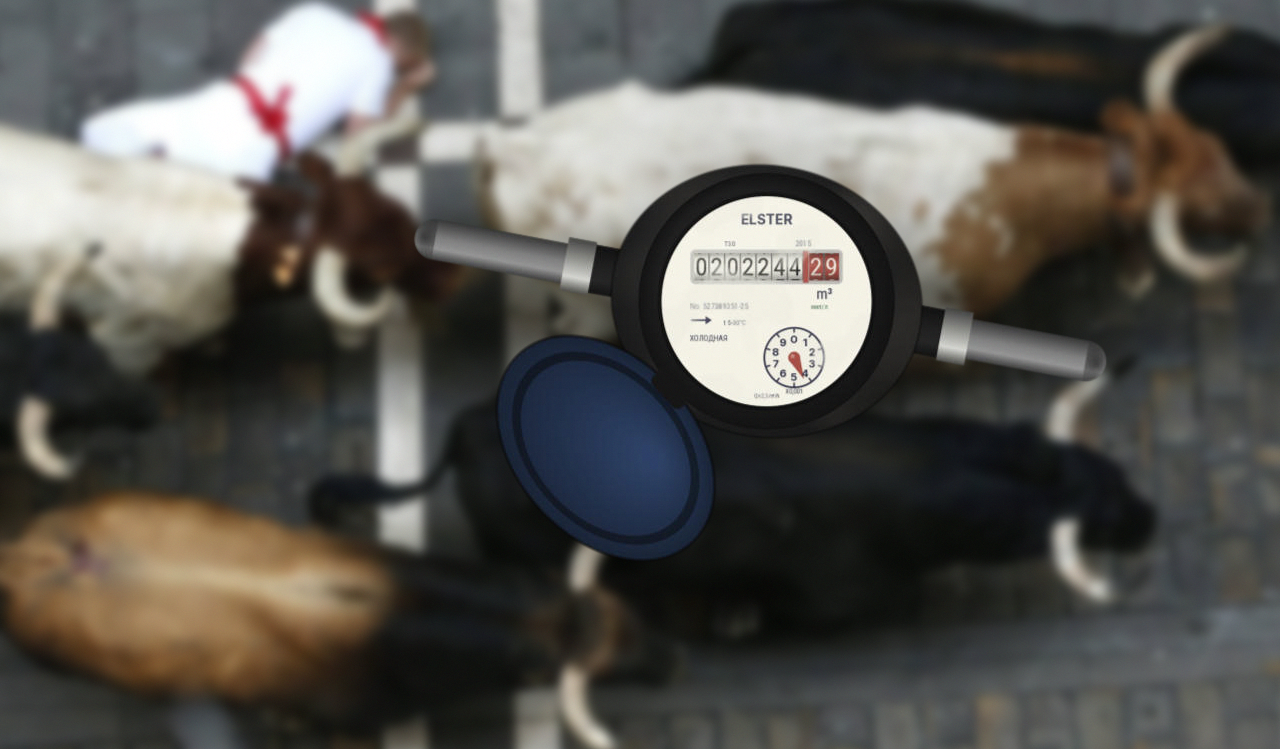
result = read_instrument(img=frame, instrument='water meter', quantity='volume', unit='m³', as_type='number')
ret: 202244.294 m³
